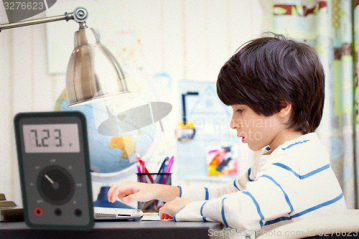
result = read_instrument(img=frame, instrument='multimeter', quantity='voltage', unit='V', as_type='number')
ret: 7.23 V
